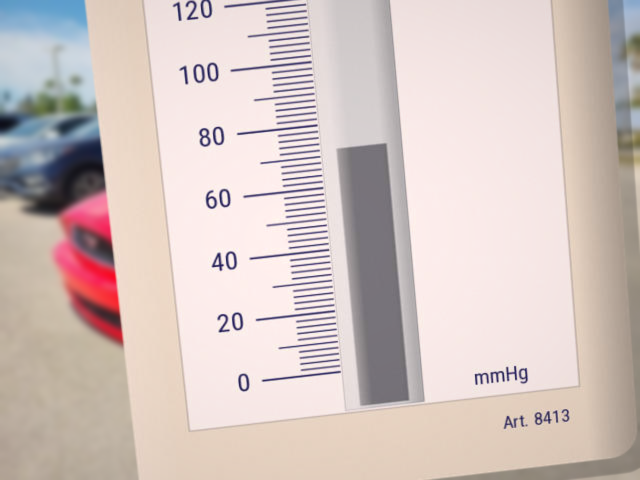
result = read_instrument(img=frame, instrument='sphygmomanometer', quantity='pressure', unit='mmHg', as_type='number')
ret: 72 mmHg
